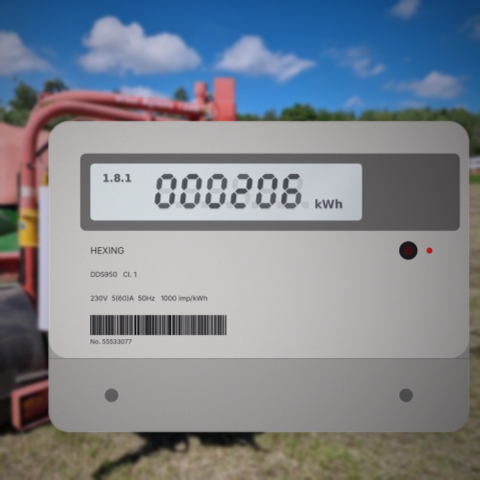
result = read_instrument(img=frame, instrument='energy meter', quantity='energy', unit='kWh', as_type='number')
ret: 206 kWh
